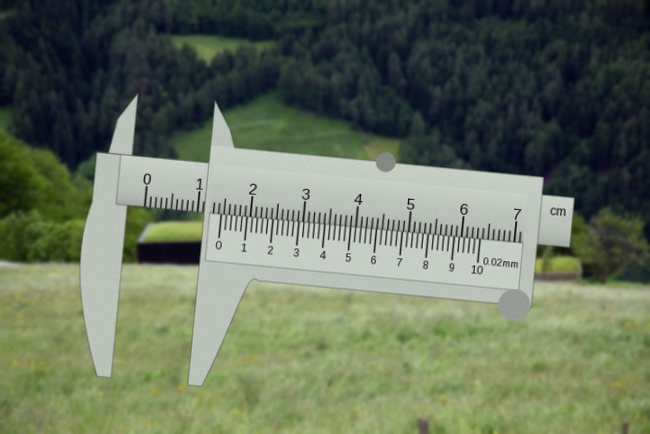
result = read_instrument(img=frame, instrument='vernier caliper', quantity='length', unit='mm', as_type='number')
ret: 14.5 mm
